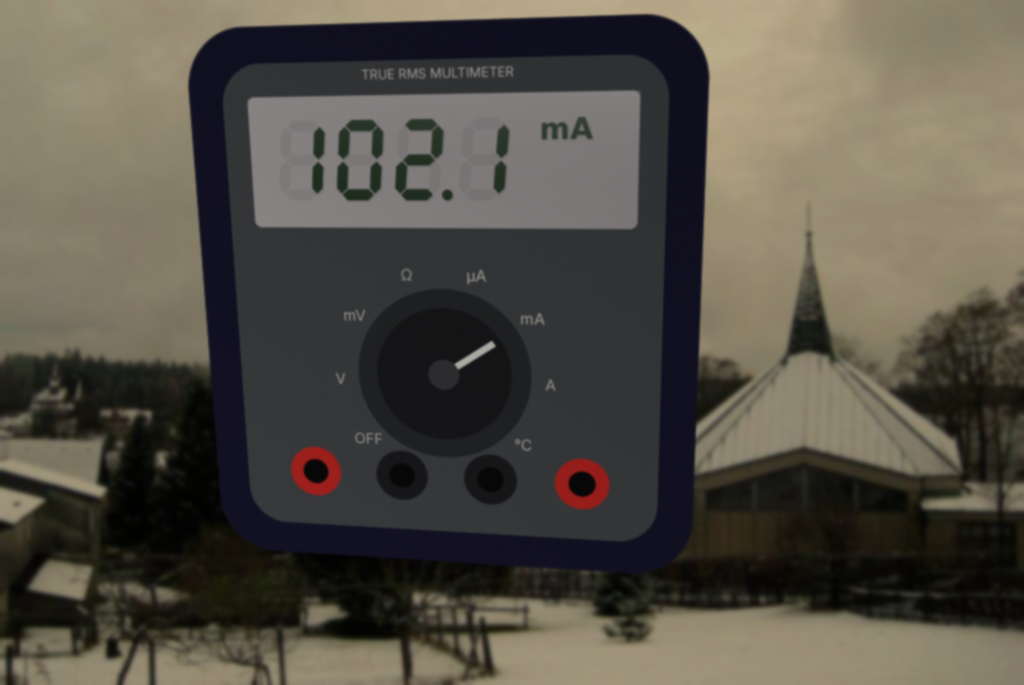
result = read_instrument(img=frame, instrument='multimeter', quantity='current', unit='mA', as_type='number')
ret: 102.1 mA
